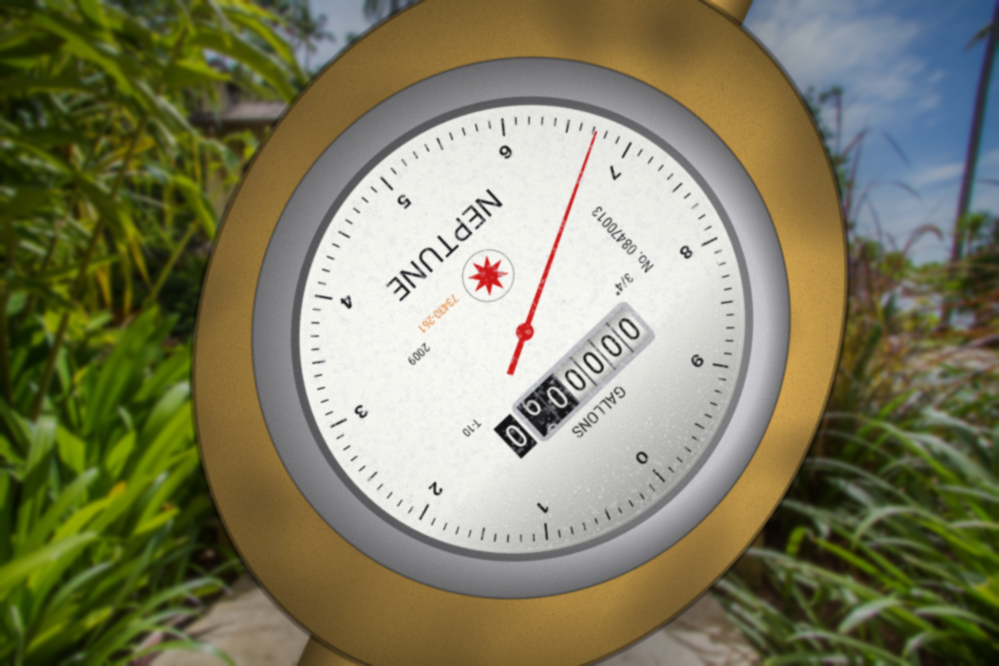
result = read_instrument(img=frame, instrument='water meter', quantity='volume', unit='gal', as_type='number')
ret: 86.7 gal
